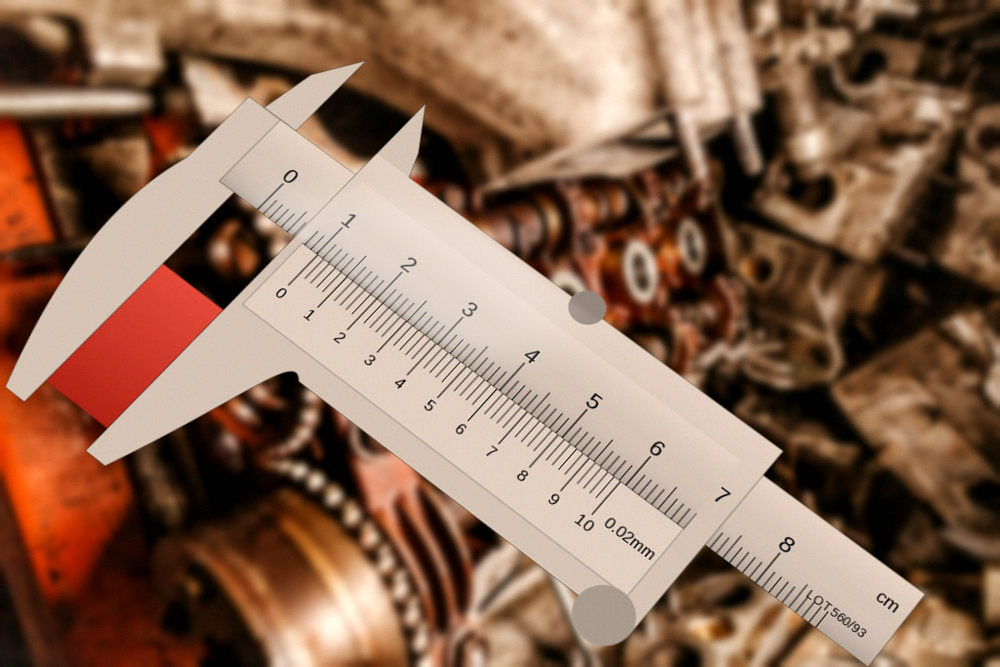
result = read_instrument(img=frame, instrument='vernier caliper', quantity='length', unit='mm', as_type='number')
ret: 10.2 mm
